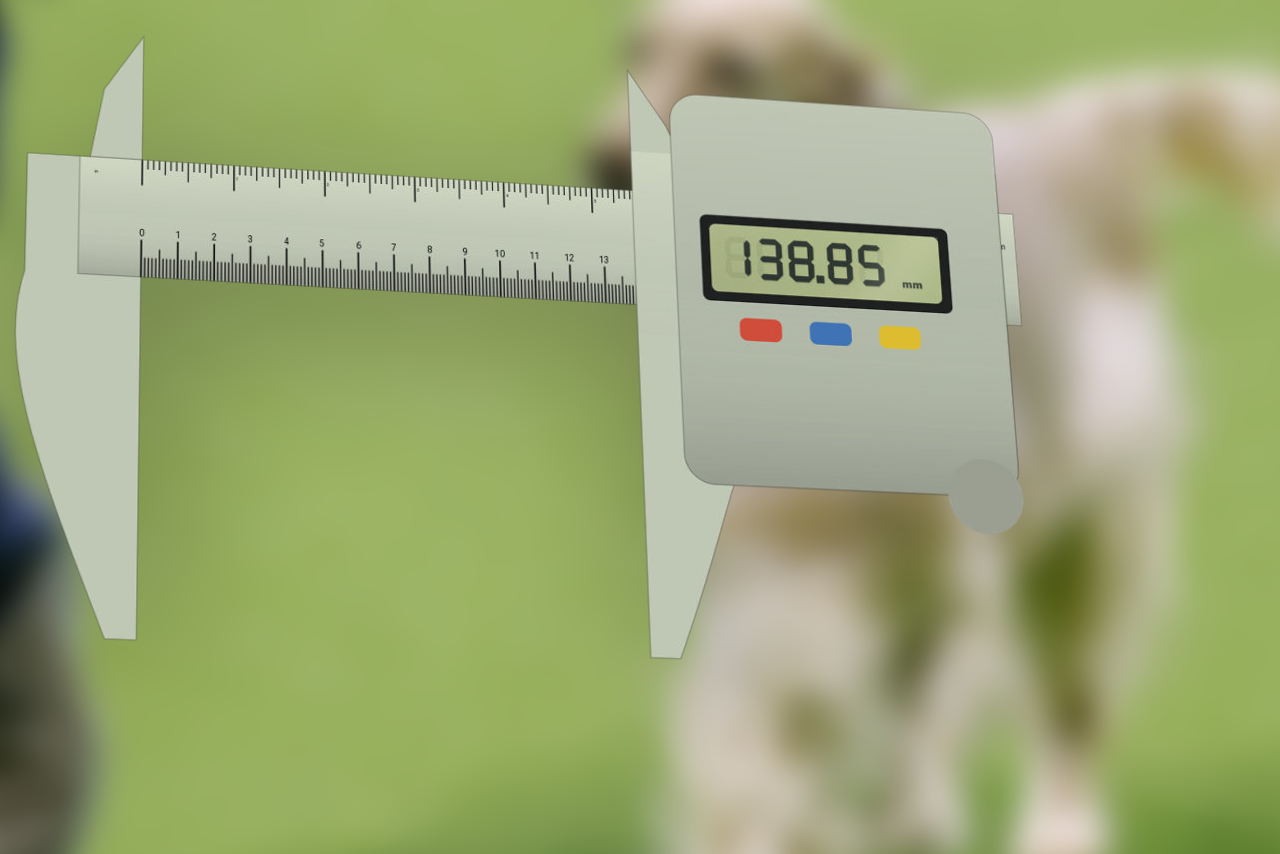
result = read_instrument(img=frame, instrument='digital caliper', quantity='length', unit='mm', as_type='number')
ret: 138.85 mm
